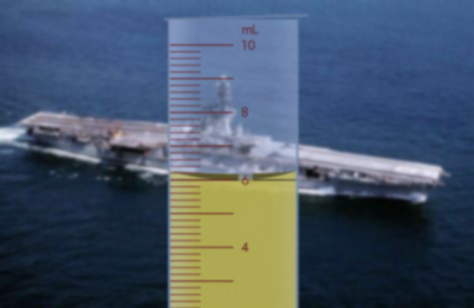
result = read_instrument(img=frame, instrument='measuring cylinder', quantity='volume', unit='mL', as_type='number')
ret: 6 mL
